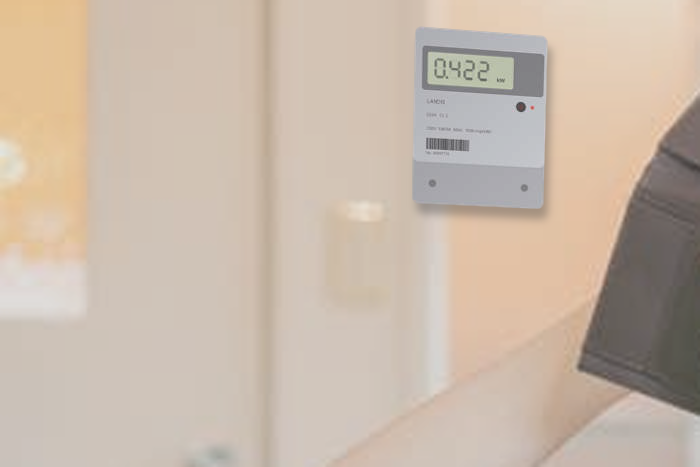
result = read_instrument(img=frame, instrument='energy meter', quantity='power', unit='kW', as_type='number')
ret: 0.422 kW
